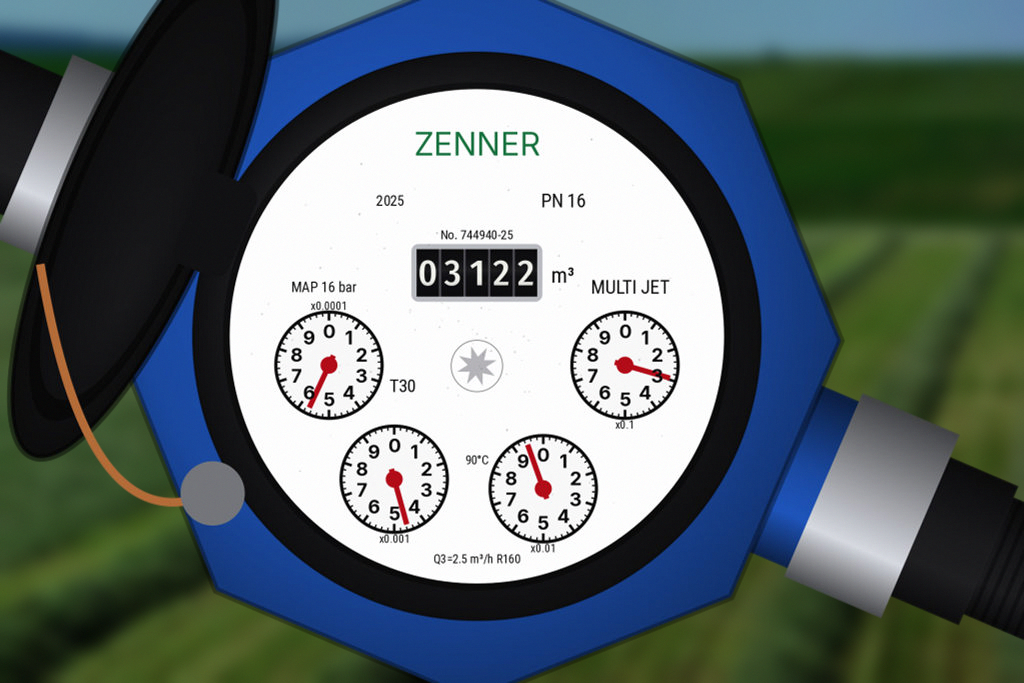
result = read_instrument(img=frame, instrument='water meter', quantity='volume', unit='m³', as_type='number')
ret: 3122.2945 m³
